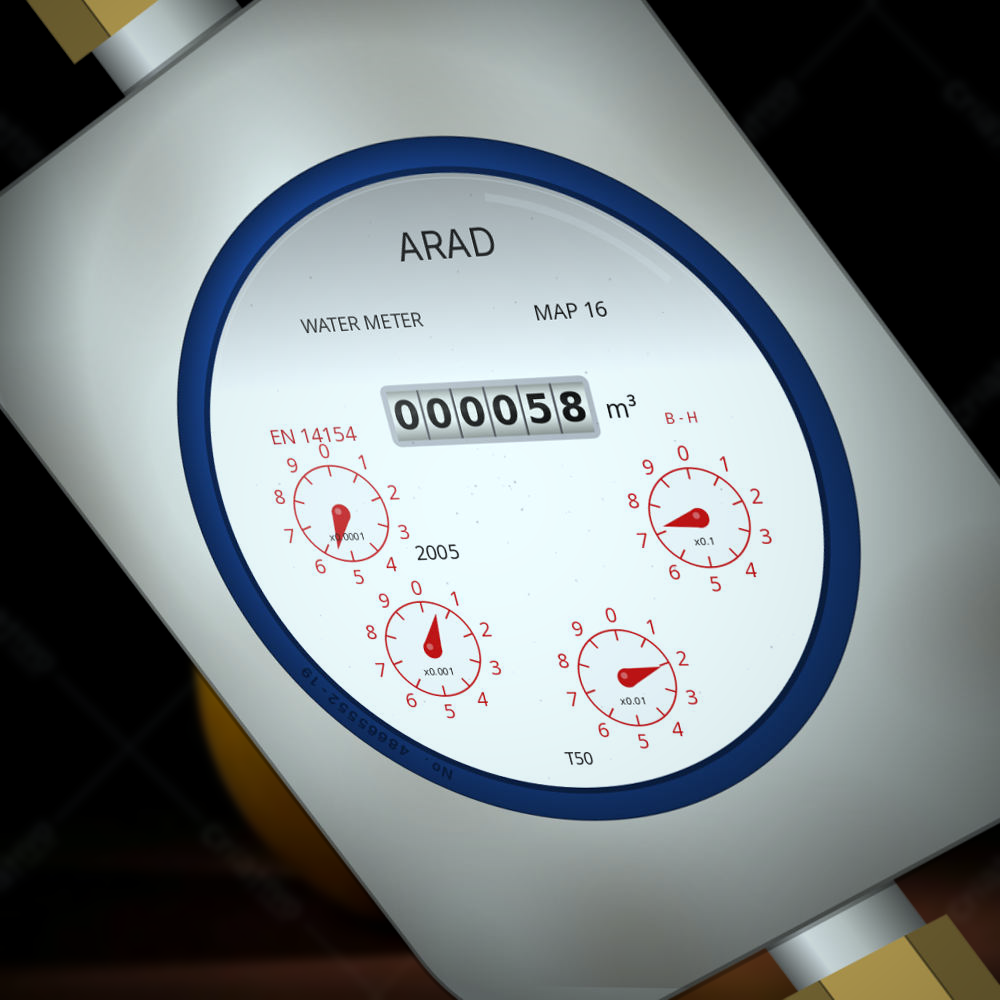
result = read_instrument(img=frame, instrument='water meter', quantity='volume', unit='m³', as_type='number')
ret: 58.7205 m³
